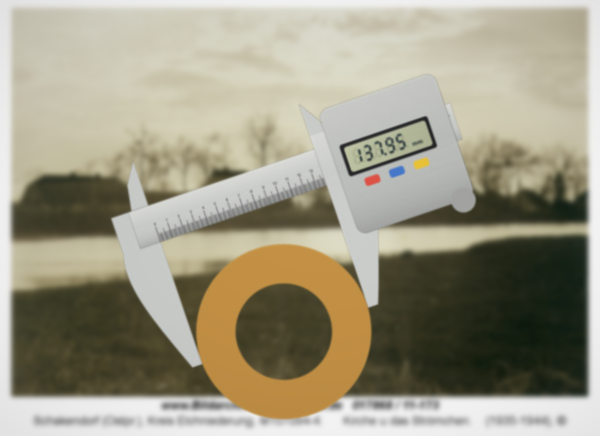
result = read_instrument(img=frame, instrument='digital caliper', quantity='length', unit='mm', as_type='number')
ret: 137.95 mm
